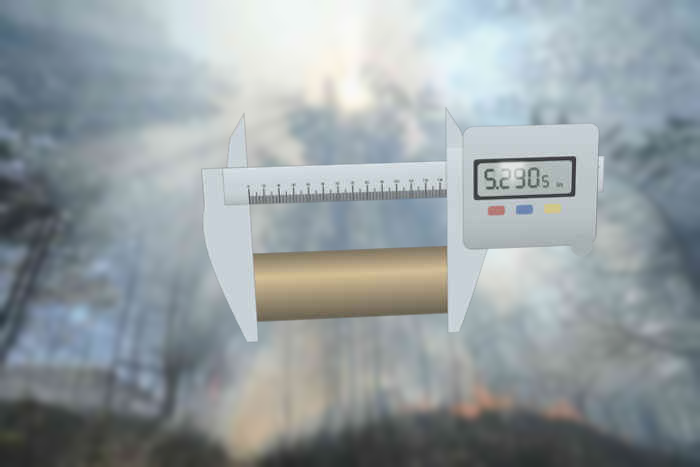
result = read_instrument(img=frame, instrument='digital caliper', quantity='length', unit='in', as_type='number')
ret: 5.2905 in
